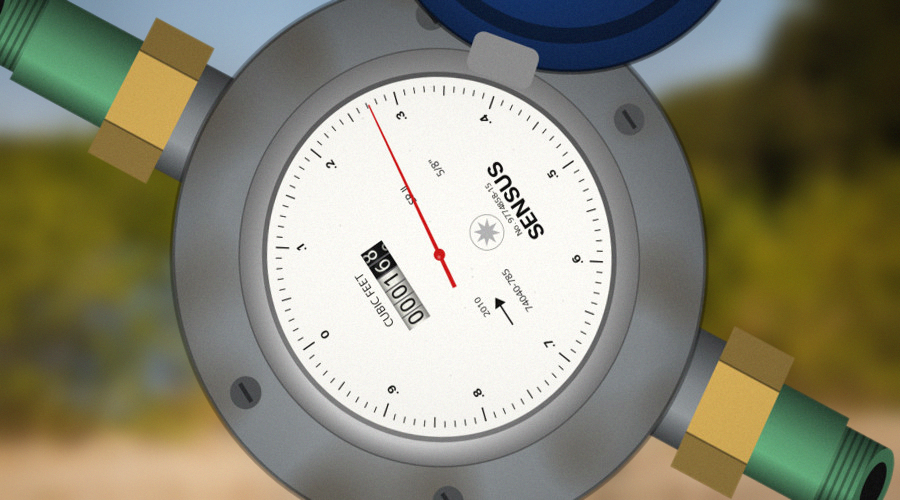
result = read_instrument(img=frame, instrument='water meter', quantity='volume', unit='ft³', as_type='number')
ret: 168.27 ft³
